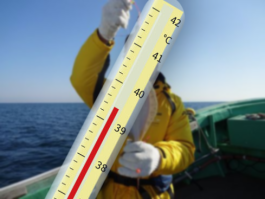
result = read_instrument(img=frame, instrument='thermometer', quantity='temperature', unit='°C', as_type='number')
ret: 39.4 °C
